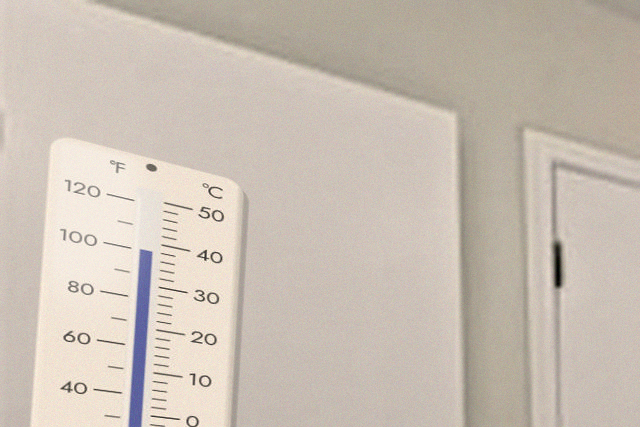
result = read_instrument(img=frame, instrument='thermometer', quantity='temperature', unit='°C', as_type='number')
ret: 38 °C
